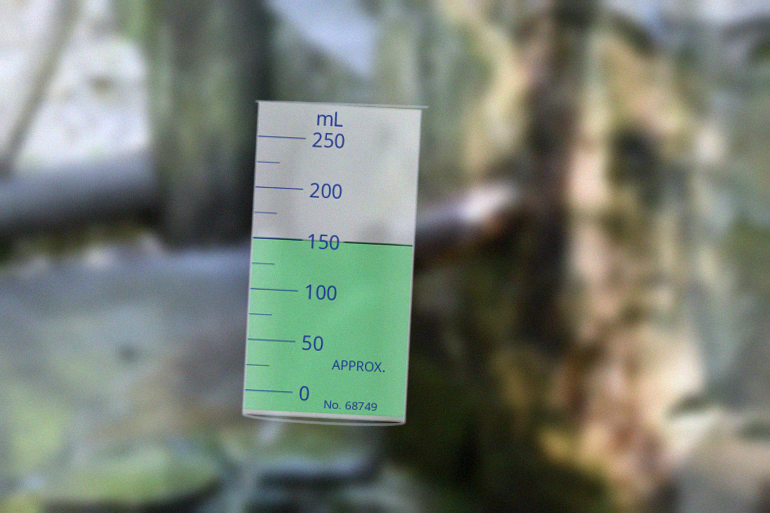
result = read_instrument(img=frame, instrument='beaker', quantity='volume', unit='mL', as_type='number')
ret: 150 mL
